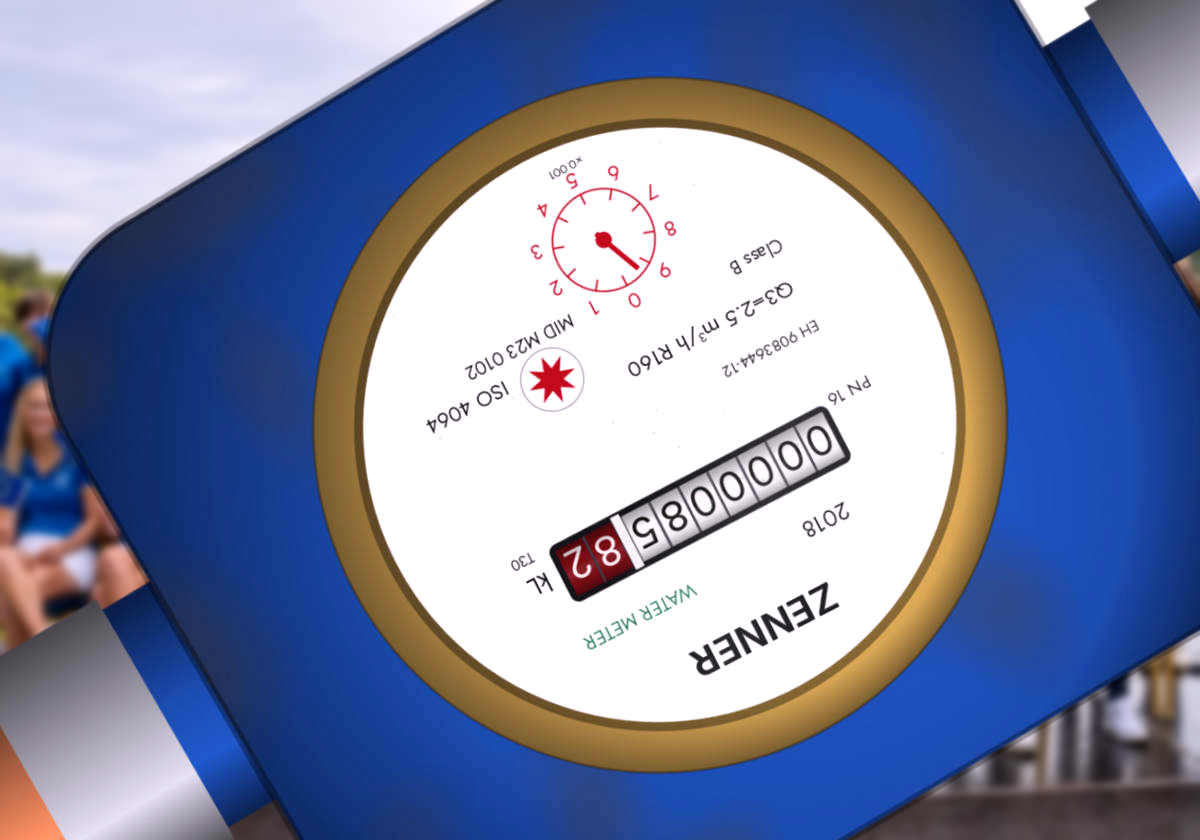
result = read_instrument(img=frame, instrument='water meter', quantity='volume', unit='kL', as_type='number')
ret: 85.819 kL
